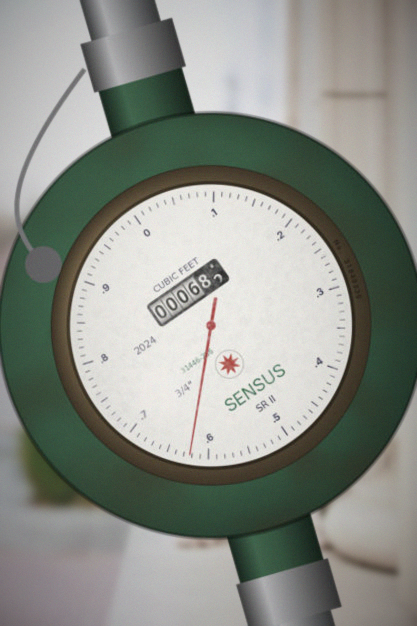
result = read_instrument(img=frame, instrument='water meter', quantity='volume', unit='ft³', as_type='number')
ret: 681.62 ft³
